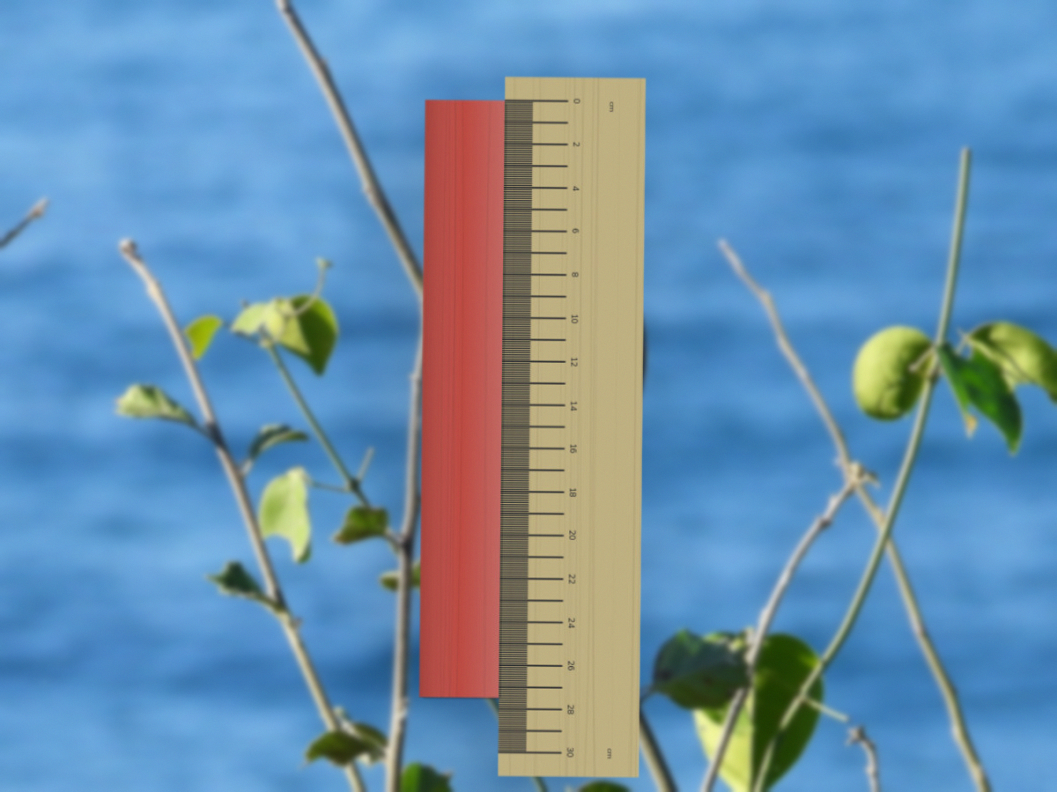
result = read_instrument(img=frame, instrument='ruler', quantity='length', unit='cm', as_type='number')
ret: 27.5 cm
